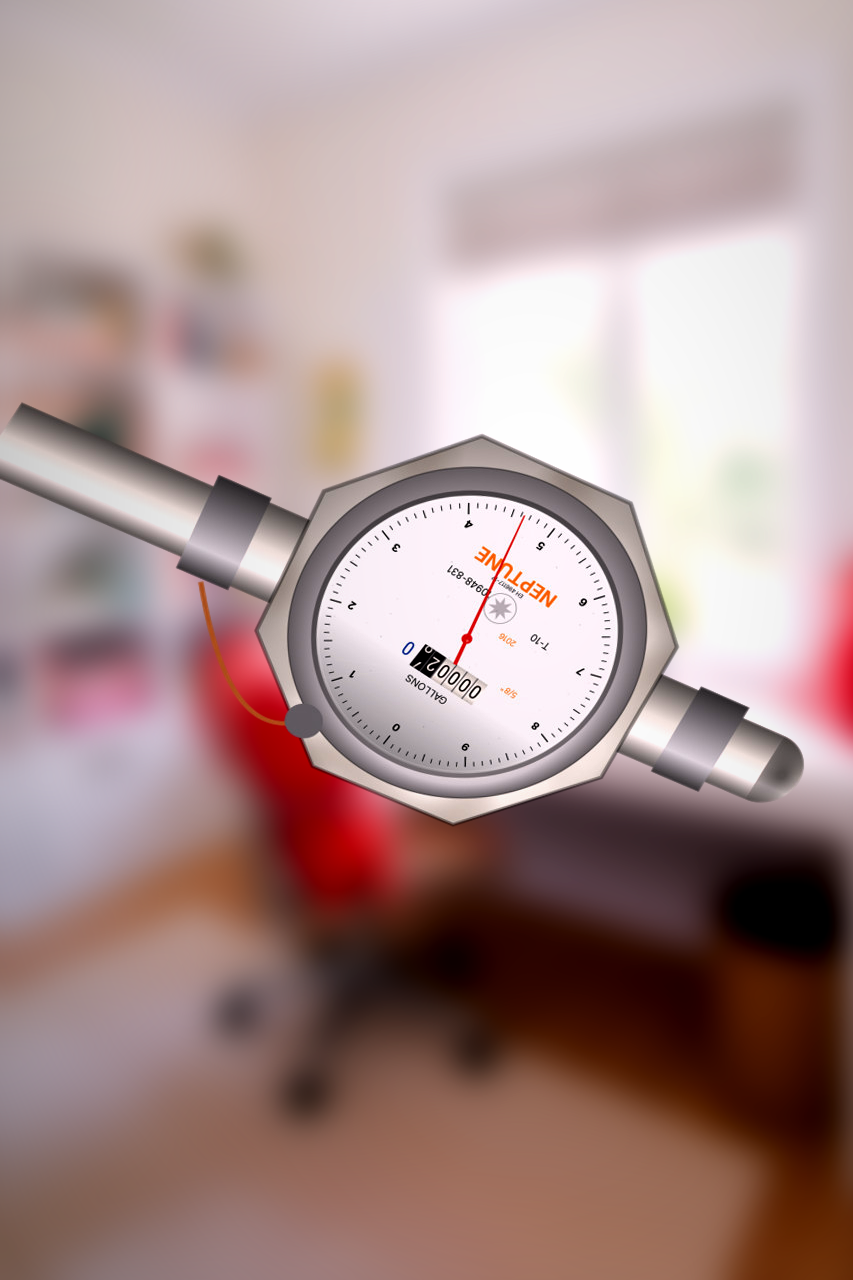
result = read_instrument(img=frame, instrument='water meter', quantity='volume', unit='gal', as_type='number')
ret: 274.6 gal
